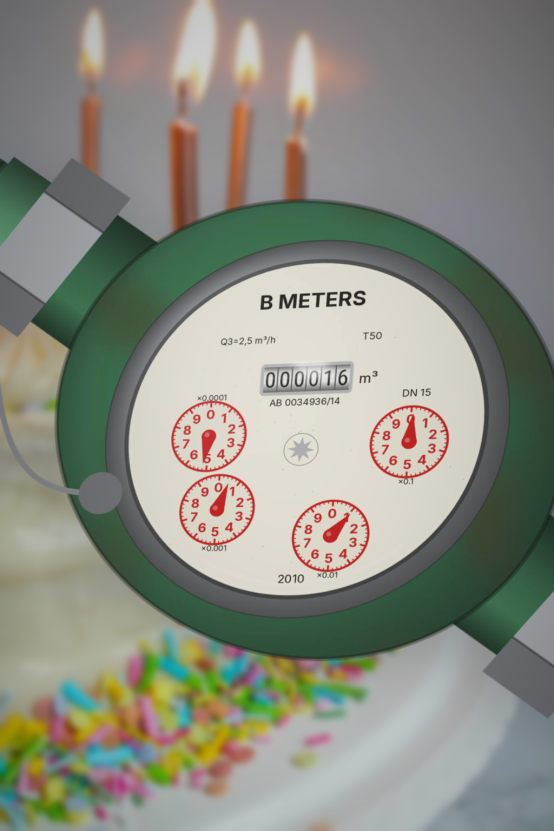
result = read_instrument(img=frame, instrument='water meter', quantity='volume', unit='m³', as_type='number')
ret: 16.0105 m³
